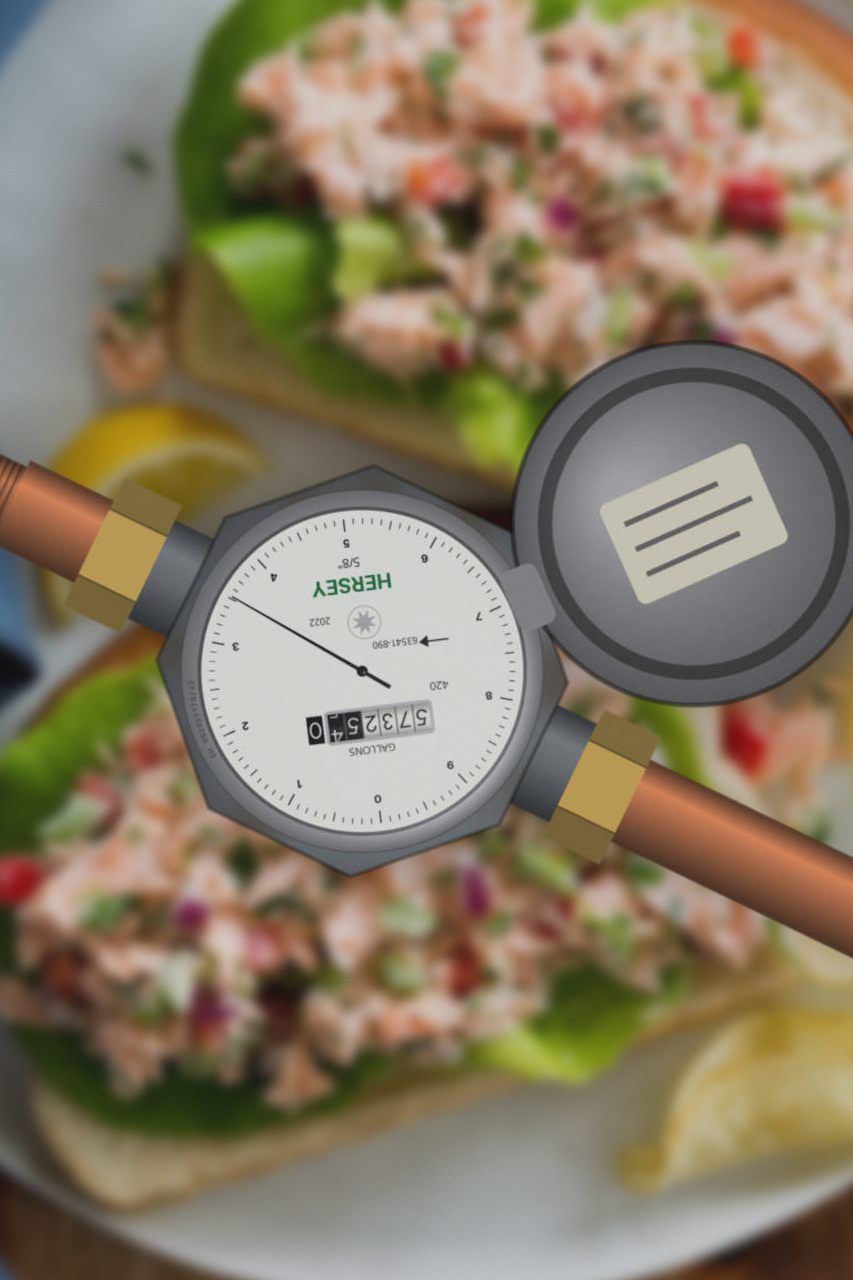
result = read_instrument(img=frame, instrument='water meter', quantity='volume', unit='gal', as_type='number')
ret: 5732543.5 gal
